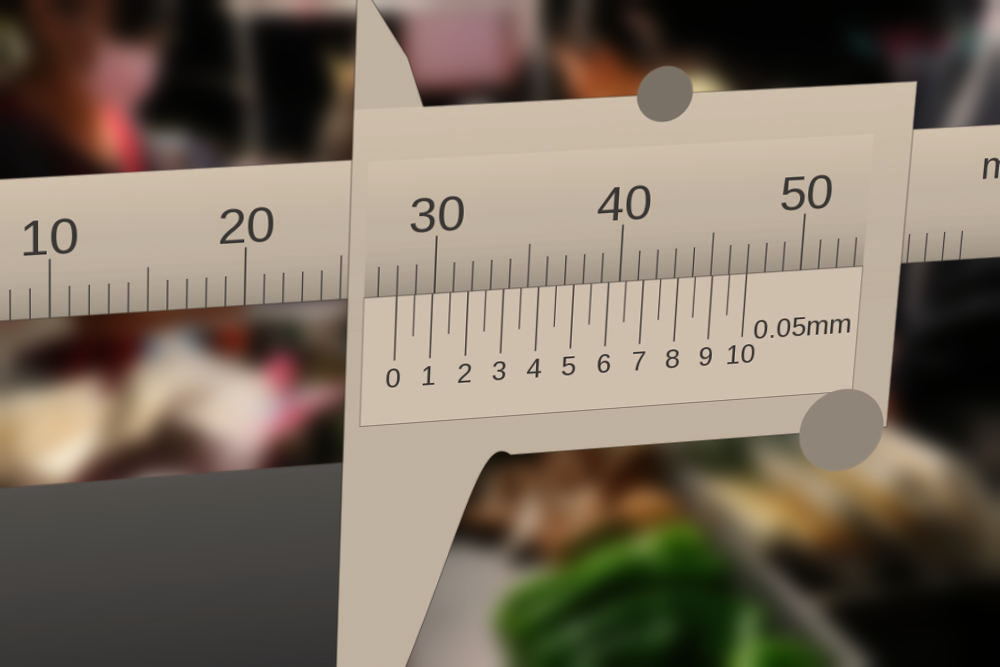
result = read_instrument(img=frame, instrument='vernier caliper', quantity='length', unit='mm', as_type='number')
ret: 28.0 mm
